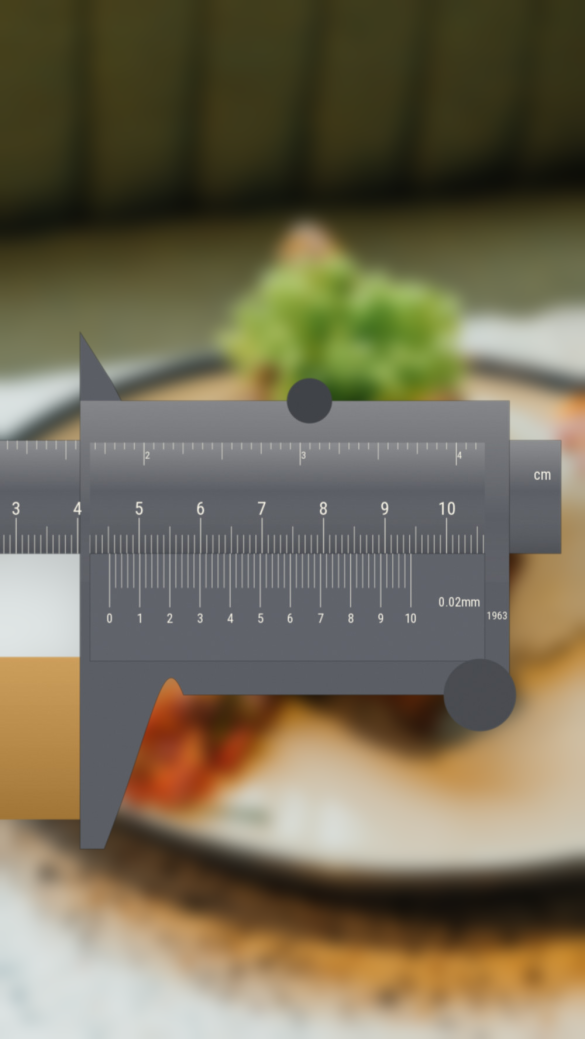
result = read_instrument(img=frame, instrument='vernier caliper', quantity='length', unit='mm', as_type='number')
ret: 45.2 mm
